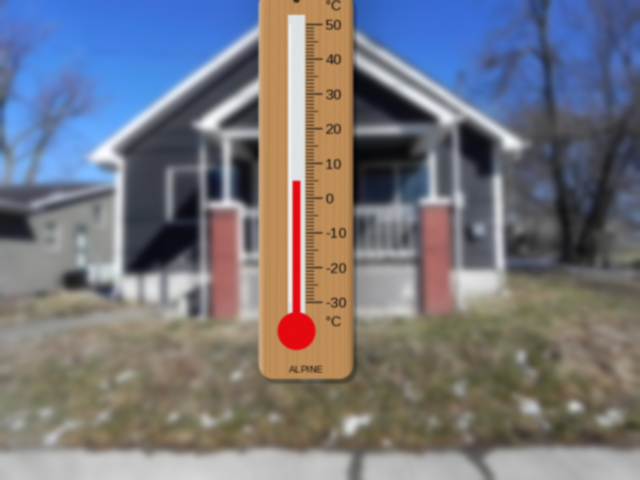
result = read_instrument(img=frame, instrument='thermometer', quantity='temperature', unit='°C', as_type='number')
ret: 5 °C
